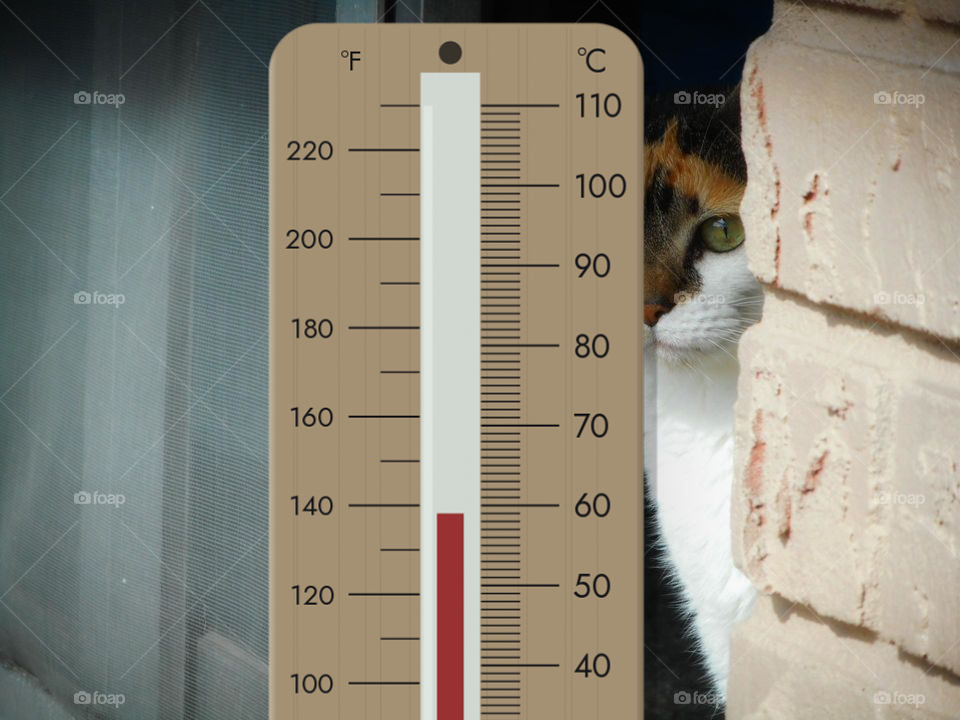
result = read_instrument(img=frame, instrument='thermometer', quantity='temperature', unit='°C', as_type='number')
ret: 59 °C
